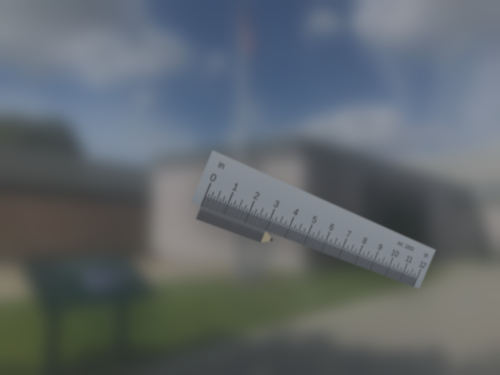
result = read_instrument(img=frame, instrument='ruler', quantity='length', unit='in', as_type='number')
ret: 3.5 in
